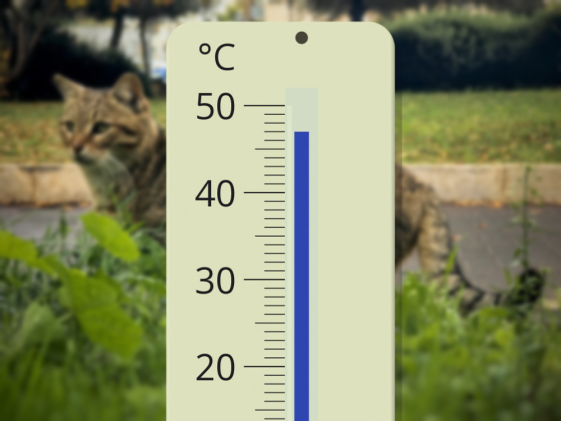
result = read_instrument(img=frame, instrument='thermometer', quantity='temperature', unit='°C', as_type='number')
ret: 47 °C
